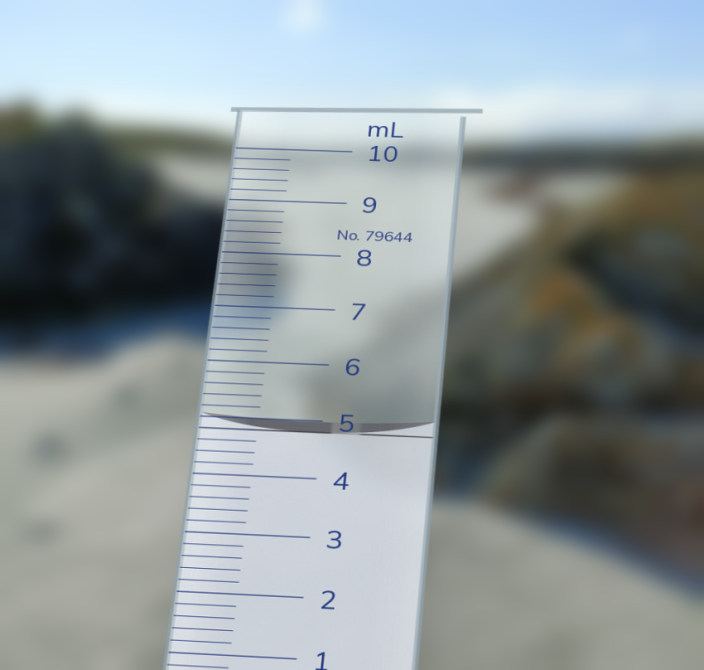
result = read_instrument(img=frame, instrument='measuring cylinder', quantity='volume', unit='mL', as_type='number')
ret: 4.8 mL
